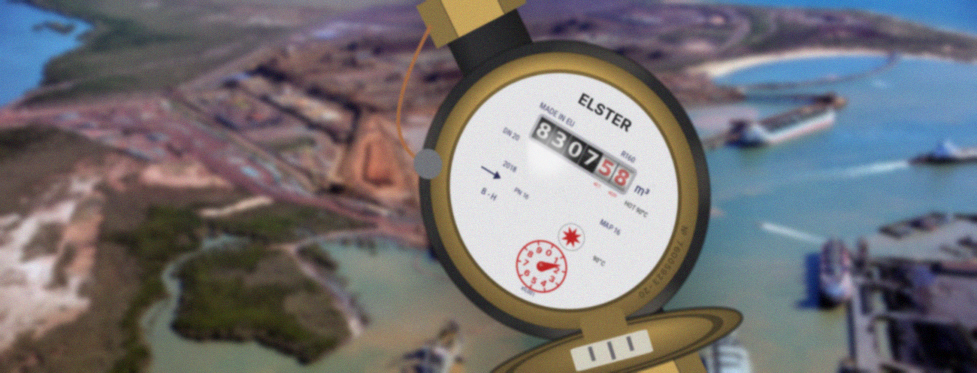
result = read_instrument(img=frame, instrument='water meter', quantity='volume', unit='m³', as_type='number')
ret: 8307.581 m³
